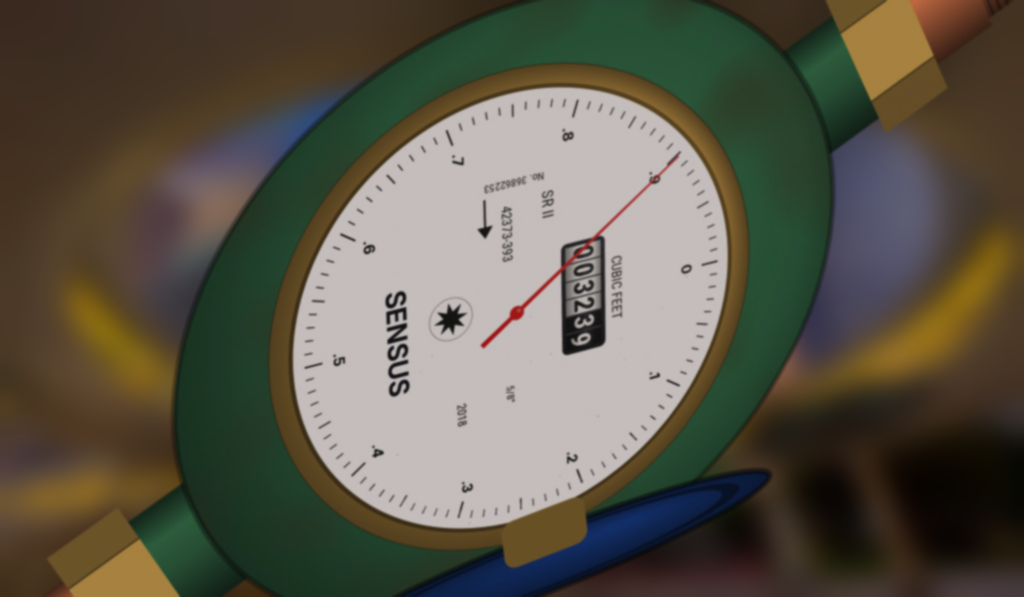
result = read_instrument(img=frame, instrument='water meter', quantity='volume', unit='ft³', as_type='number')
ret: 3238.90 ft³
